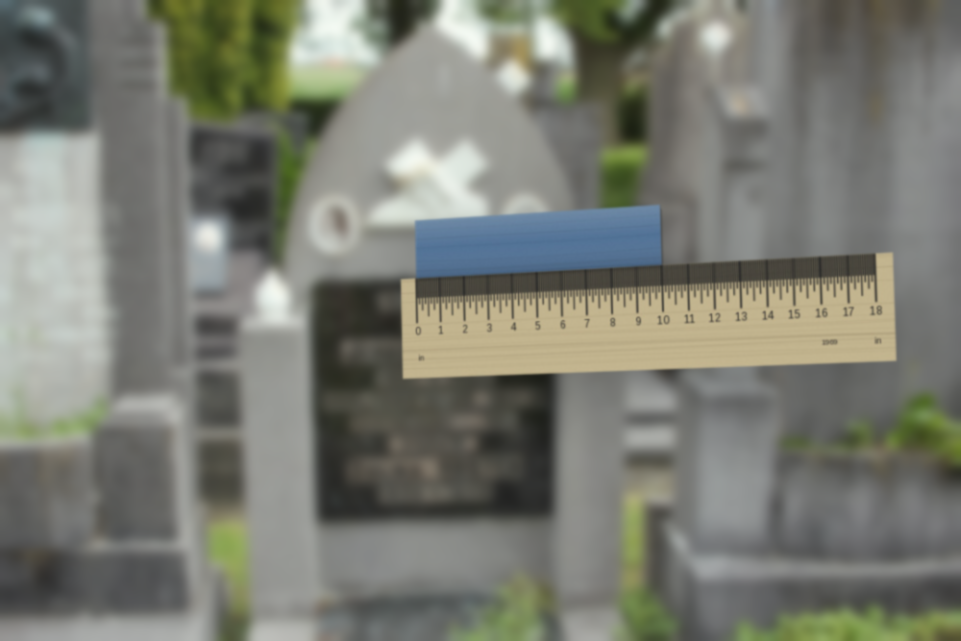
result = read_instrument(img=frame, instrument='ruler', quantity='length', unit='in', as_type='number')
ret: 10 in
